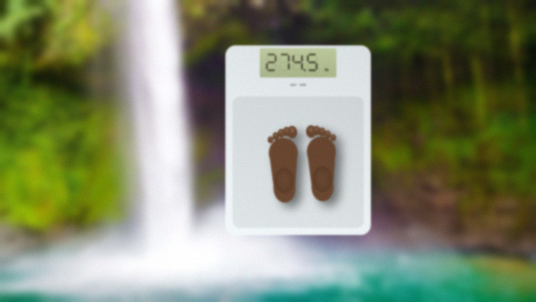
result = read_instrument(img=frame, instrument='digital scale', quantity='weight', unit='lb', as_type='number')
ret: 274.5 lb
